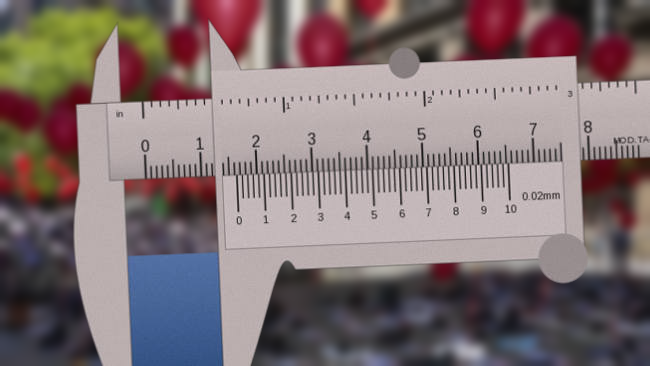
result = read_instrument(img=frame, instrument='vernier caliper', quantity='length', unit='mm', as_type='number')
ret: 16.4 mm
